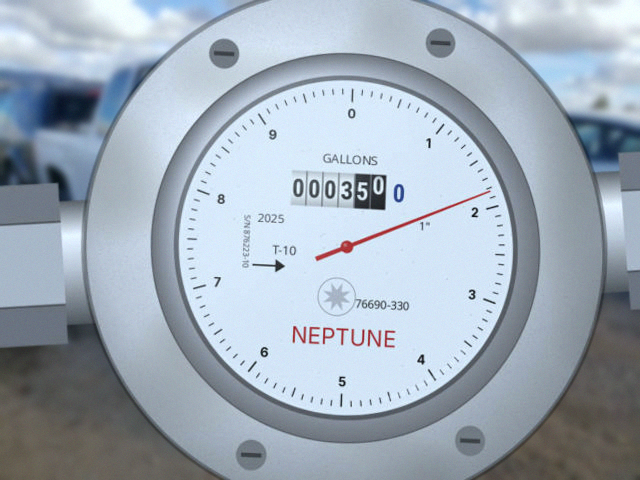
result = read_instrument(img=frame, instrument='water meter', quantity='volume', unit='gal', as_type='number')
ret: 3501.8 gal
